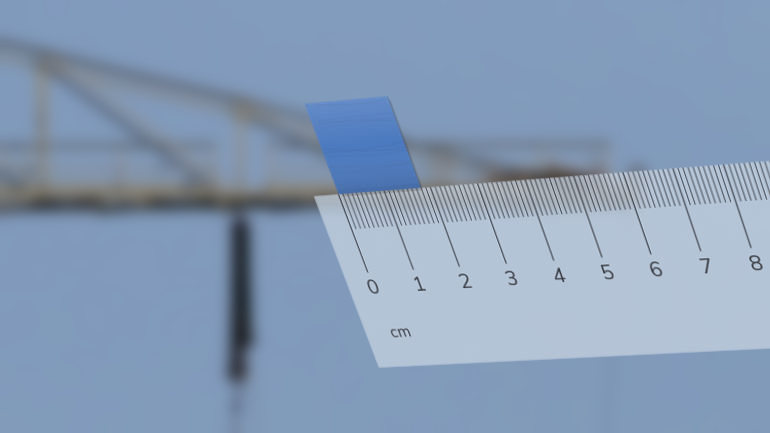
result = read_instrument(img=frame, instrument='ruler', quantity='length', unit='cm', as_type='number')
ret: 1.8 cm
